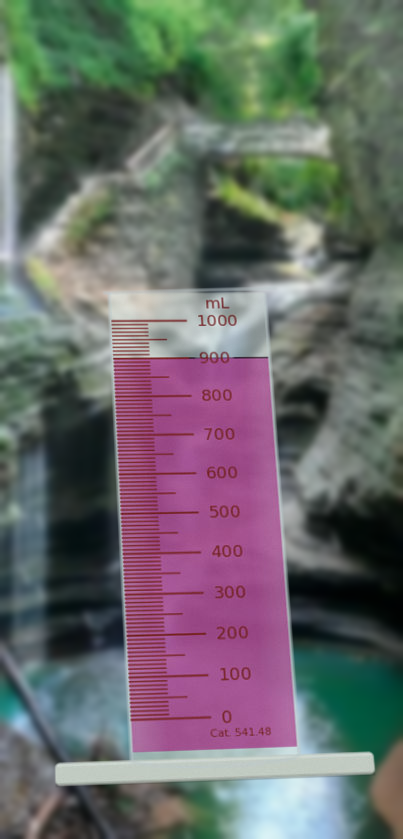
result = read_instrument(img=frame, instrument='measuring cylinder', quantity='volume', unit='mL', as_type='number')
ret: 900 mL
